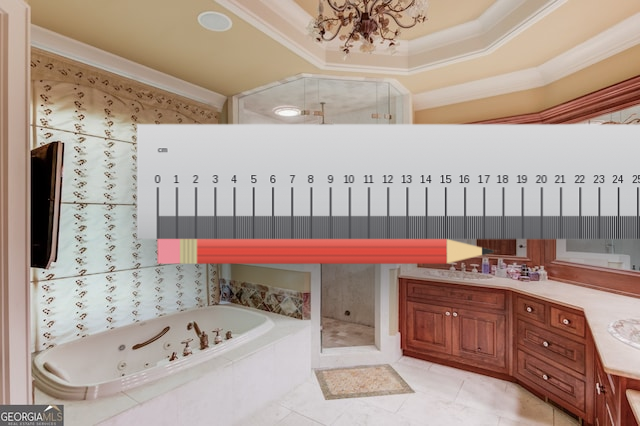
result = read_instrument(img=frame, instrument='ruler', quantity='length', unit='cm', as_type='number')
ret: 17.5 cm
